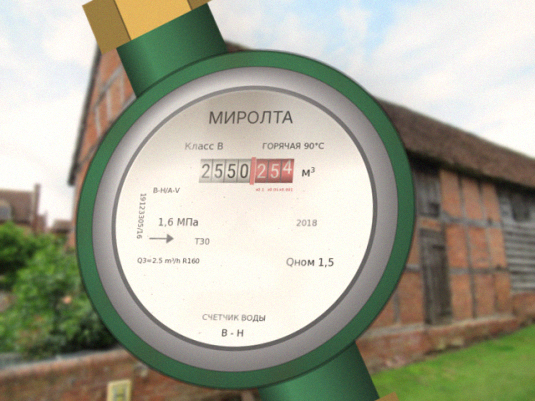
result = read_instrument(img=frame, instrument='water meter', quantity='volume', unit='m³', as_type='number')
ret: 2550.254 m³
